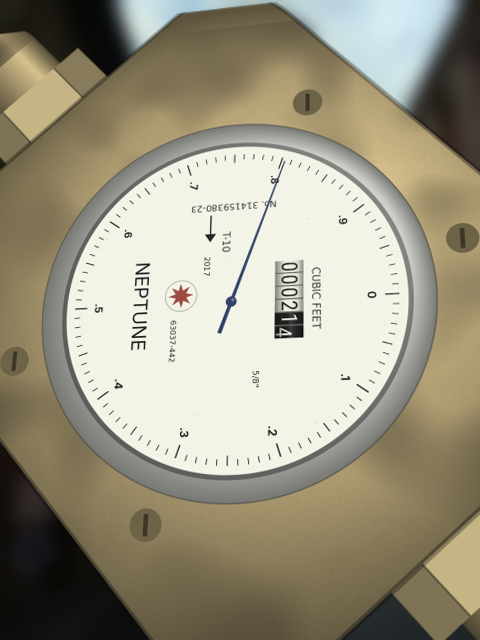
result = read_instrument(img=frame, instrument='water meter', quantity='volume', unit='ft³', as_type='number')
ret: 213.80 ft³
